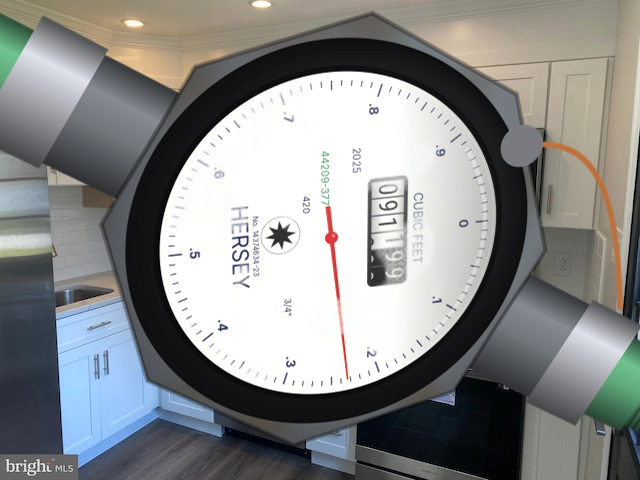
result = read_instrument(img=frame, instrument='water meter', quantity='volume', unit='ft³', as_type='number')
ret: 91199.23 ft³
